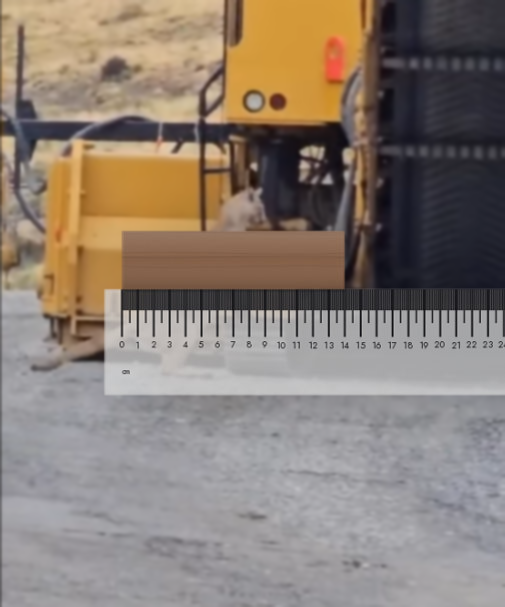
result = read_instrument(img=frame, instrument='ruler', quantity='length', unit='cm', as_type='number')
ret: 14 cm
